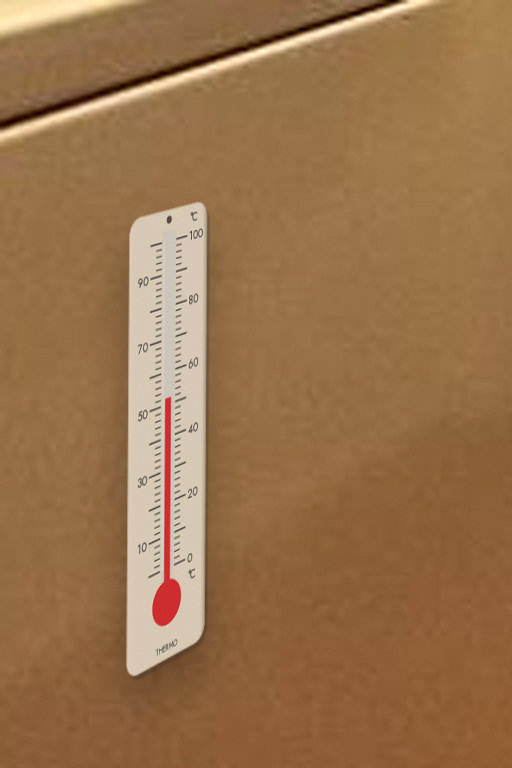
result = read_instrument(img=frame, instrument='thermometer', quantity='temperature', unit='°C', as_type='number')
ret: 52 °C
